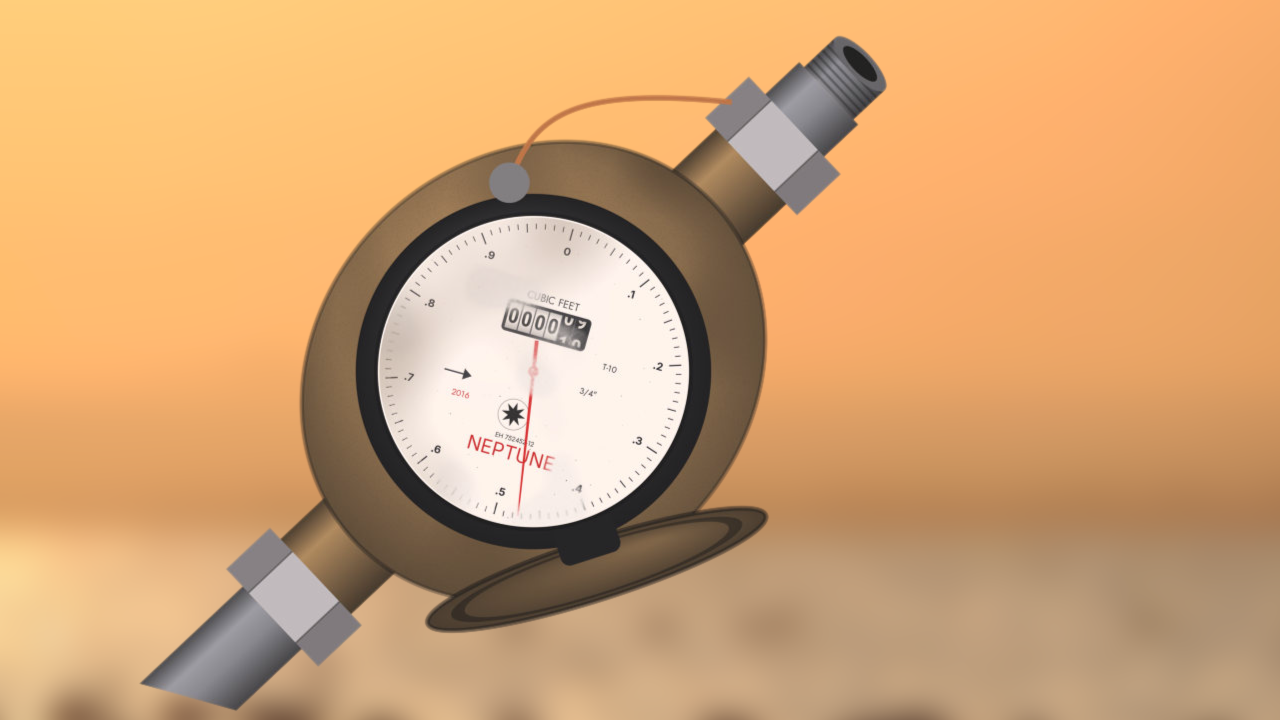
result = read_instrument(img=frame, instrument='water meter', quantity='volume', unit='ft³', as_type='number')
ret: 9.47 ft³
